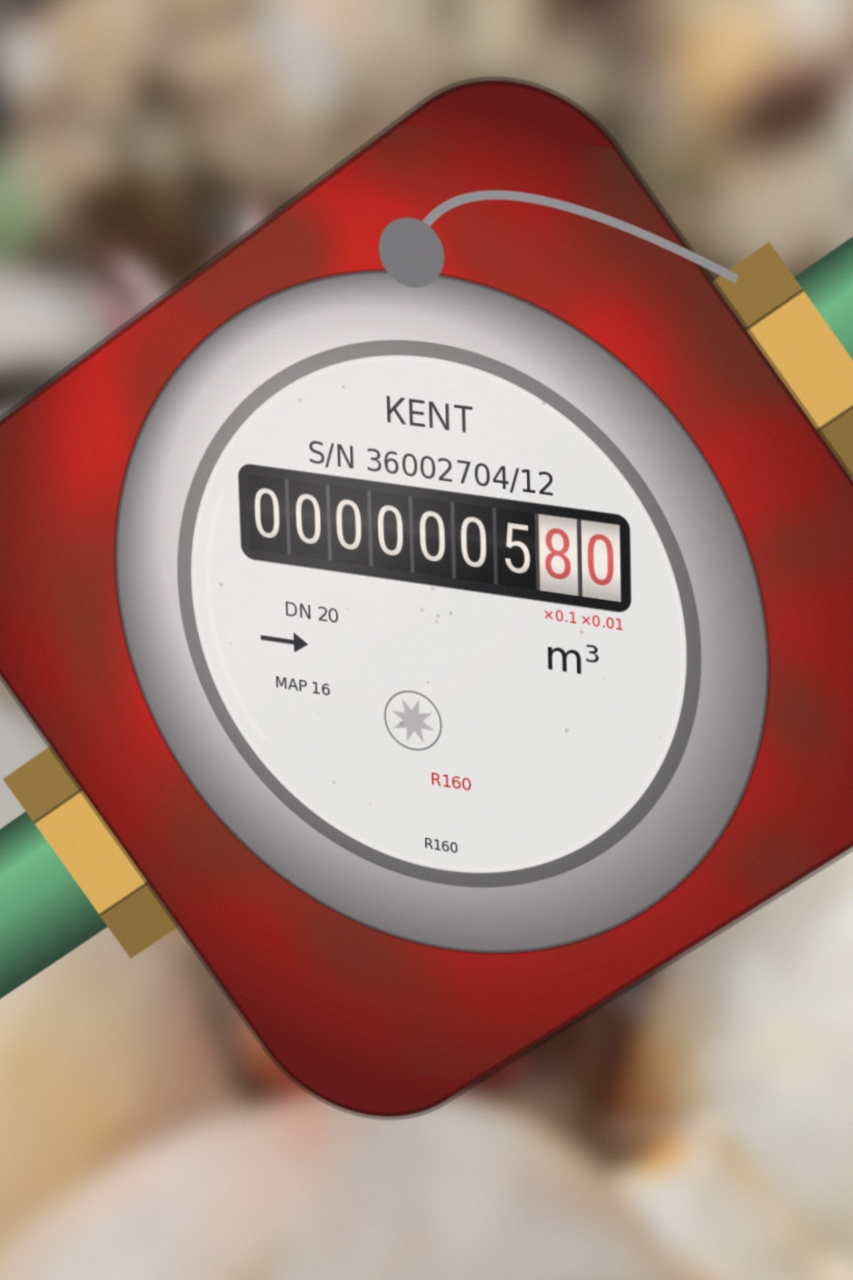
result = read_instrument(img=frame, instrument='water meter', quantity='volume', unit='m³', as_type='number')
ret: 5.80 m³
